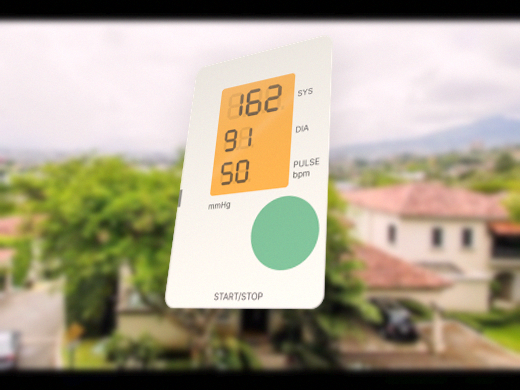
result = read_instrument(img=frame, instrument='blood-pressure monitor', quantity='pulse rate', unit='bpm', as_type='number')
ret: 50 bpm
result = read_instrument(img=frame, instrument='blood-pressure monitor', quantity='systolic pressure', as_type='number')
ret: 162 mmHg
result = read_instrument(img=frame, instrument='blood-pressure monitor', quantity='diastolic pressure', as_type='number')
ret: 91 mmHg
